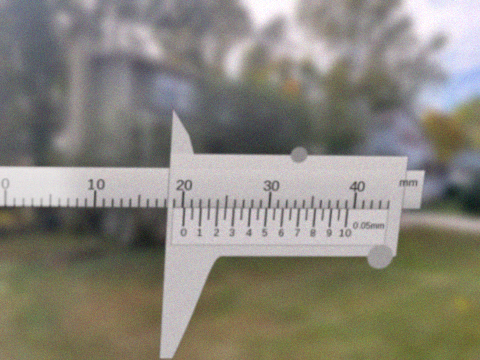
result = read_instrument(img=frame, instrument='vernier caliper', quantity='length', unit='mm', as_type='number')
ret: 20.2 mm
